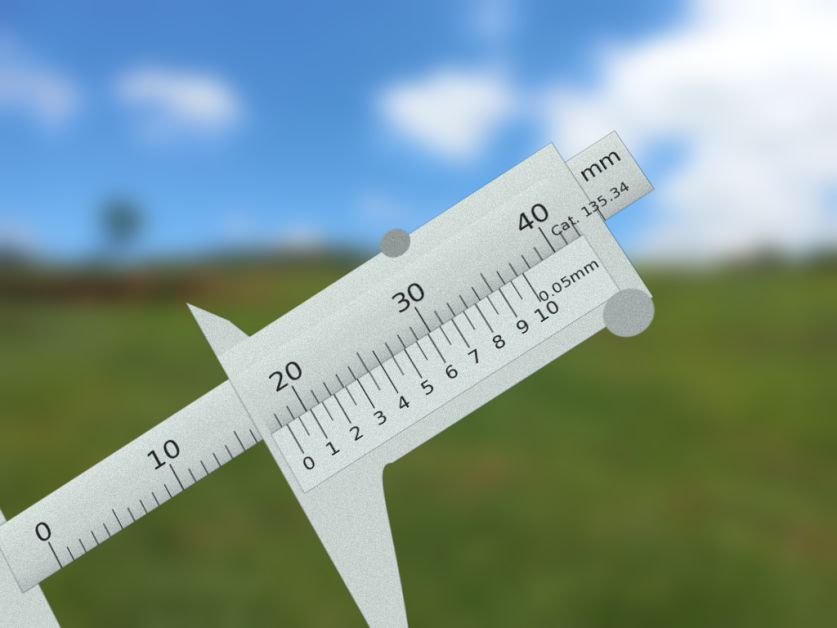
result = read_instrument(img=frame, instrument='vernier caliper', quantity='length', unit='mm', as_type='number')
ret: 18.4 mm
